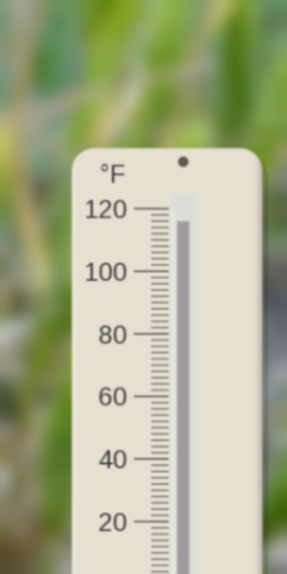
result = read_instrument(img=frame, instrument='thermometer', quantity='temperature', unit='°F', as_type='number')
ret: 116 °F
